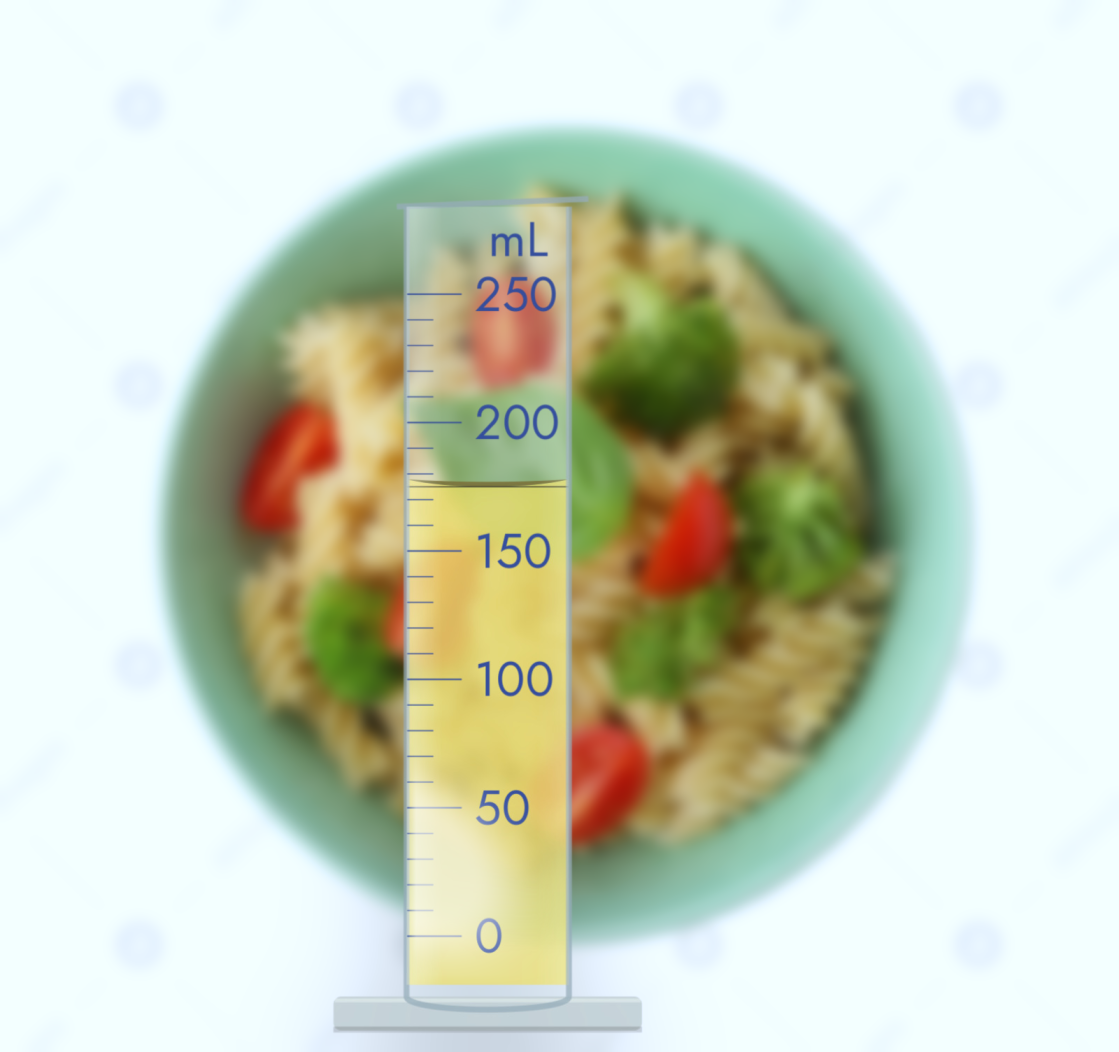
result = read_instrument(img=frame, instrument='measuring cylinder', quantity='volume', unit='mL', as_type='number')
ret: 175 mL
